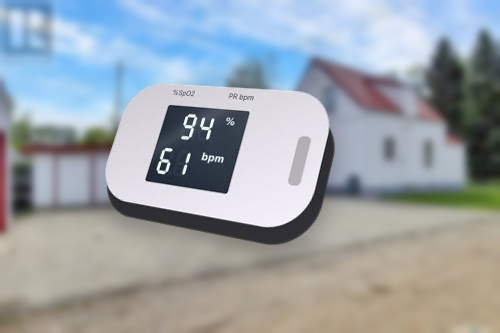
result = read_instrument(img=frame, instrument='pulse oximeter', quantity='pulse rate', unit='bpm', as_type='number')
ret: 61 bpm
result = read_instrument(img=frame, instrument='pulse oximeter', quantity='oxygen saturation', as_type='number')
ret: 94 %
